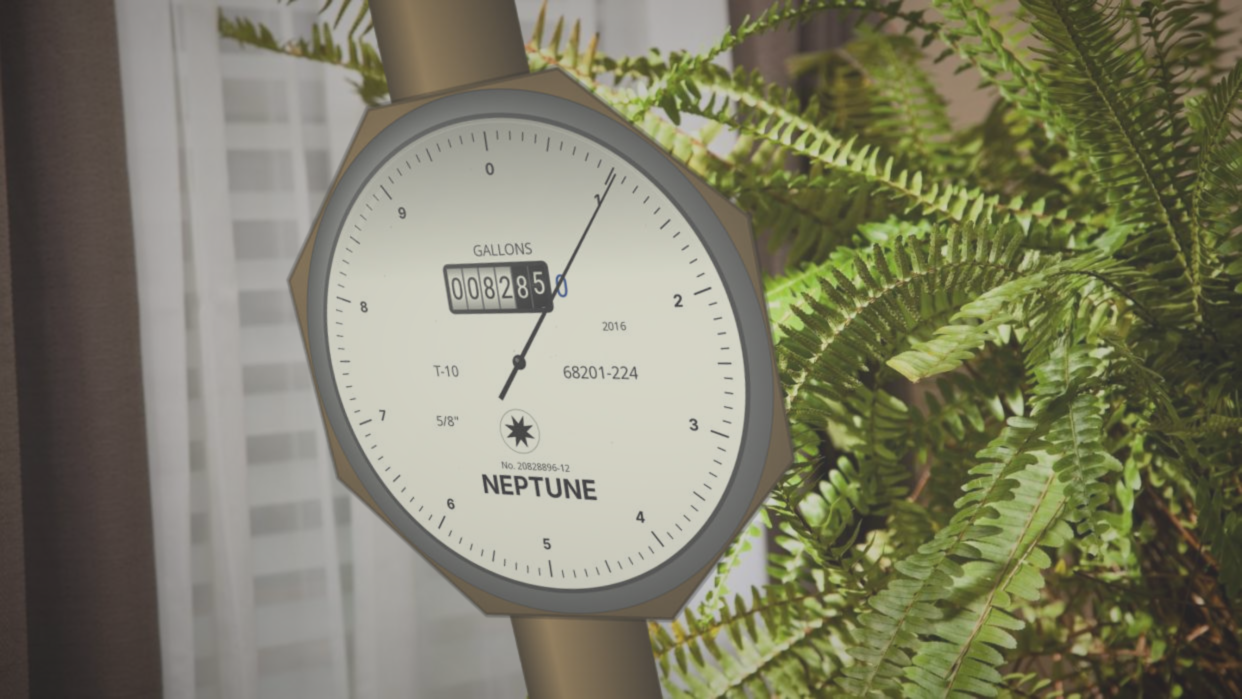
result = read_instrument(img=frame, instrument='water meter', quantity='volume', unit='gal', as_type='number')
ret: 82851.0 gal
